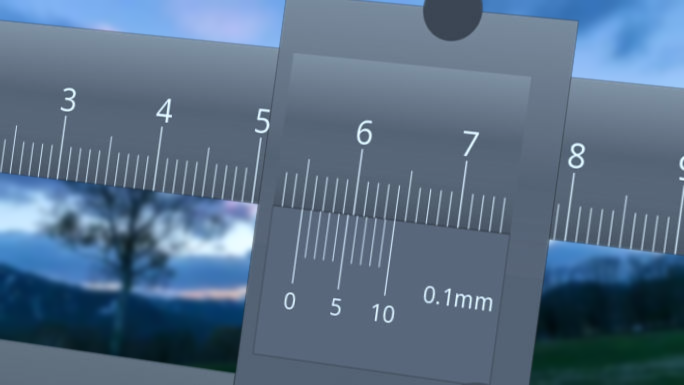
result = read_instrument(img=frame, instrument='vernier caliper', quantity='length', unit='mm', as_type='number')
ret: 55.0 mm
